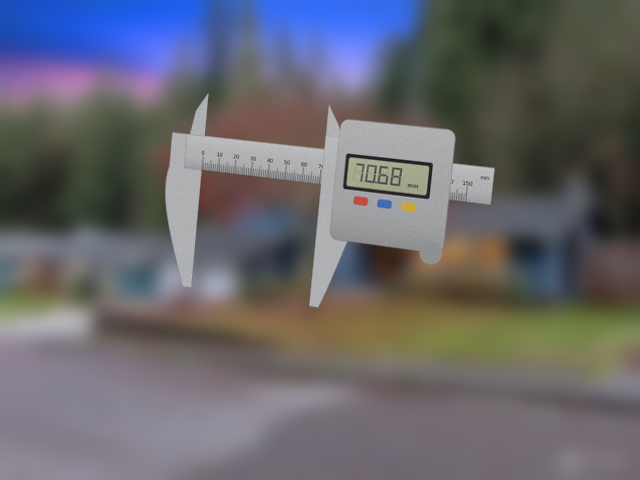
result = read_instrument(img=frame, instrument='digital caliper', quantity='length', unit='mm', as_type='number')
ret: 70.68 mm
